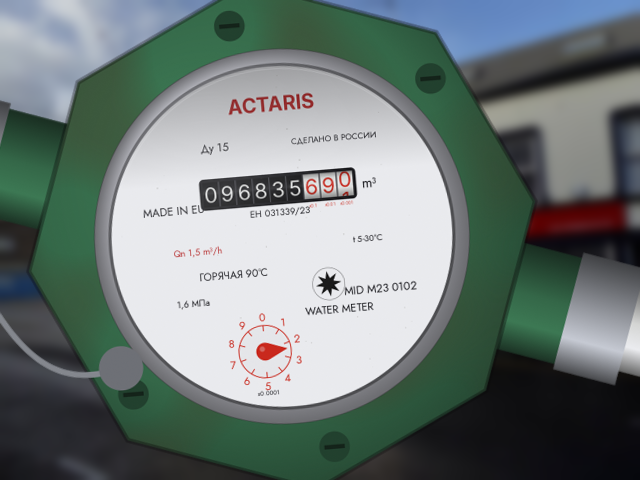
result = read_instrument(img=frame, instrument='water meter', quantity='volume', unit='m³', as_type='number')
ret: 96835.6902 m³
